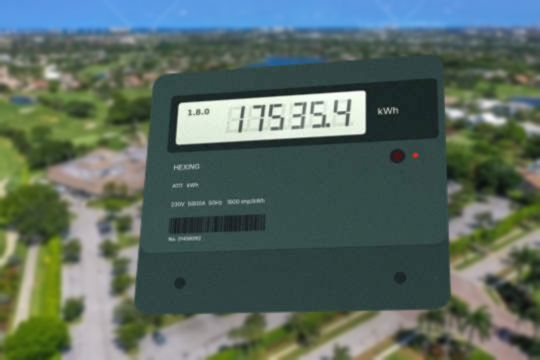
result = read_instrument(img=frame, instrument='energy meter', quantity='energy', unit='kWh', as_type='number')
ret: 17535.4 kWh
